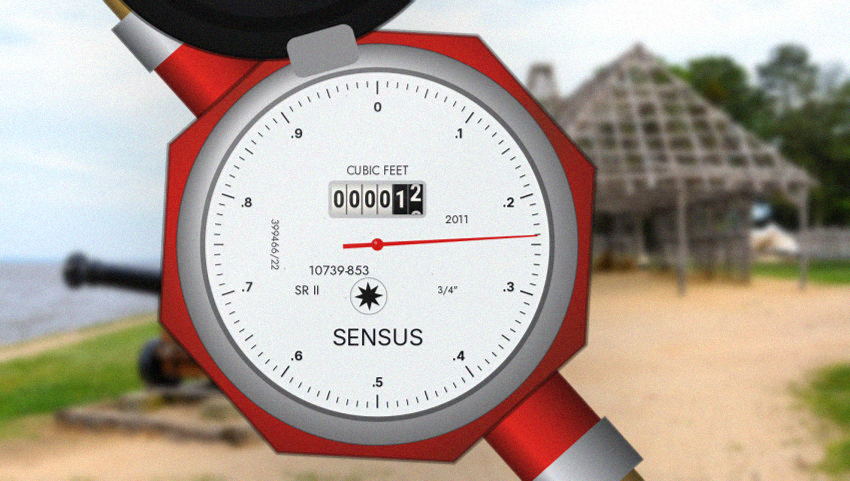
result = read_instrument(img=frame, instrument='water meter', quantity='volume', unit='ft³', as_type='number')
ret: 12.24 ft³
